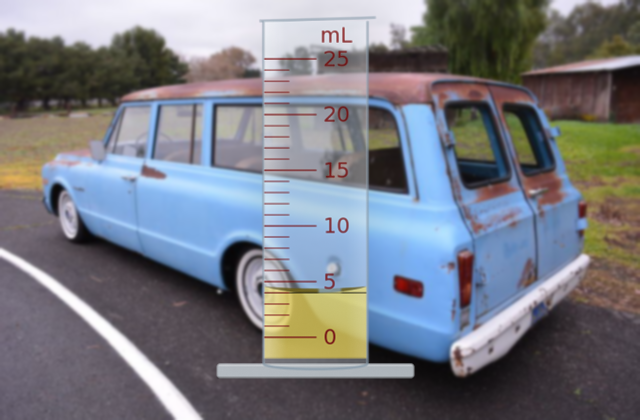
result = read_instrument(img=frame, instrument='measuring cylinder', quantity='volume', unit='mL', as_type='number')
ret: 4 mL
